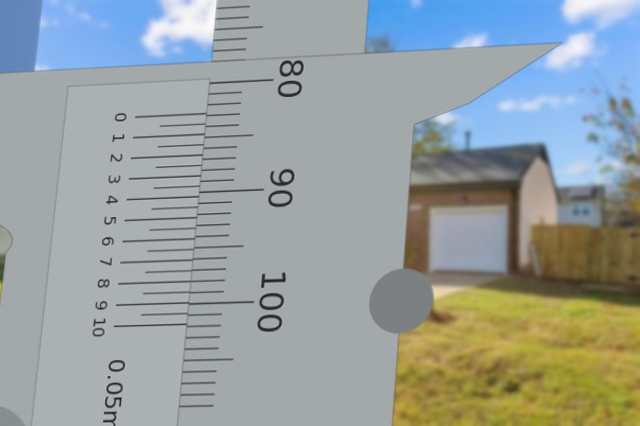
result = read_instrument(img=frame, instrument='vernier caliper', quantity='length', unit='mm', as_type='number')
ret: 82.8 mm
